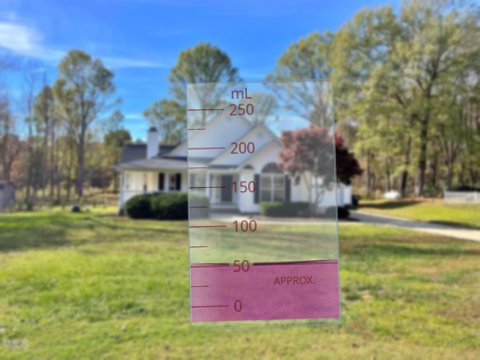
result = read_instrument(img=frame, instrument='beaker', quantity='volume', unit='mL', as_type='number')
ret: 50 mL
